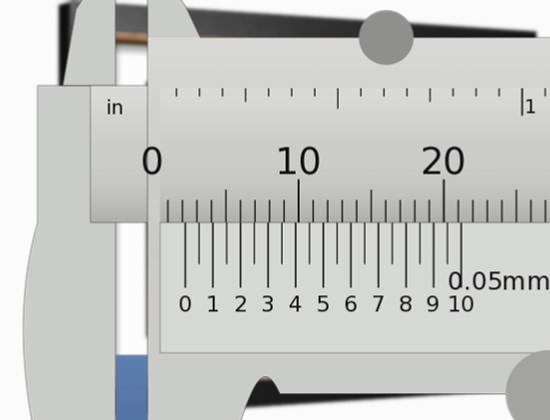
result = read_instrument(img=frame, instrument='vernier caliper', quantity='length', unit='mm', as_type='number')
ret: 2.2 mm
